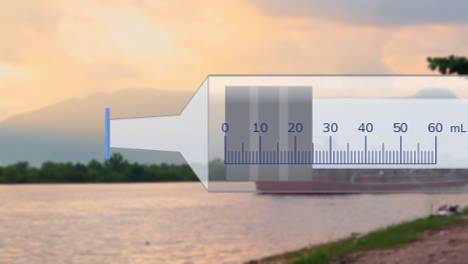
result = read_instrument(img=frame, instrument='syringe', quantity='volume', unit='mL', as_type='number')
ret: 0 mL
